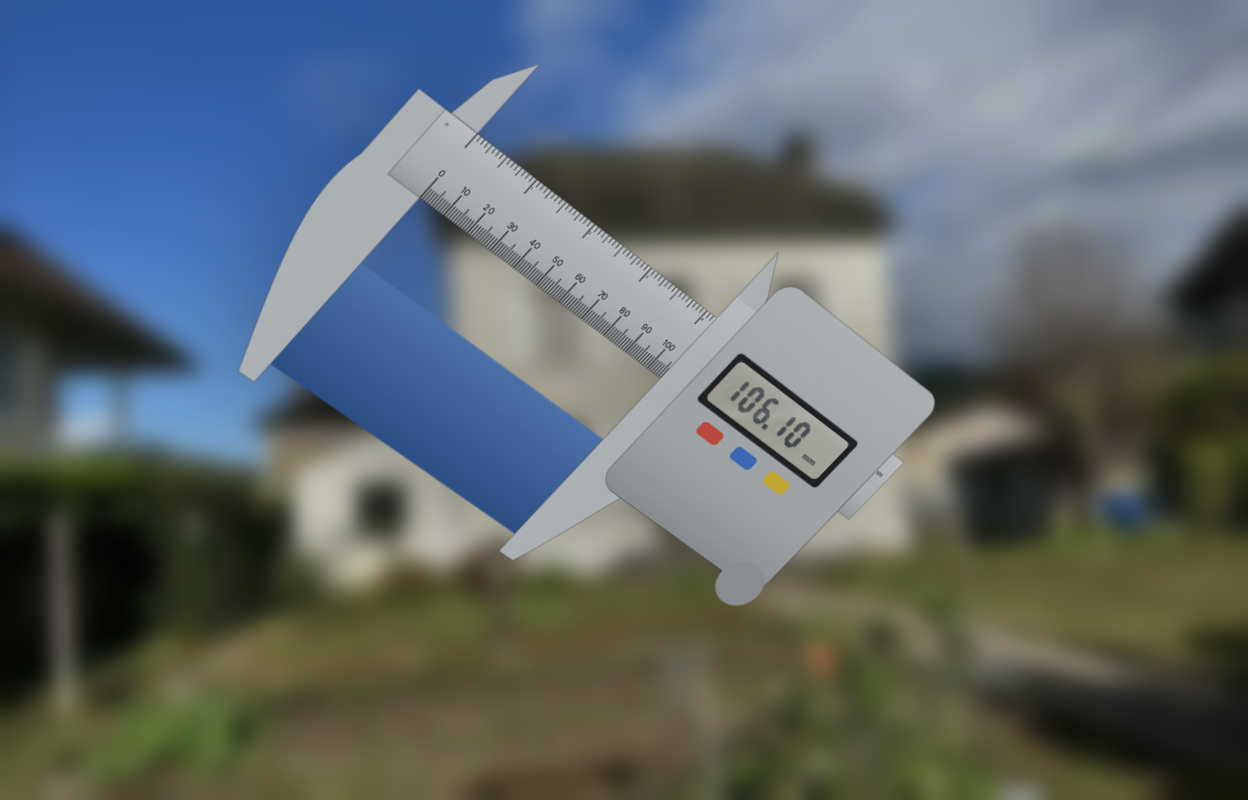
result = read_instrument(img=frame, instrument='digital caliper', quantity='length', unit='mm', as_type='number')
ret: 106.10 mm
